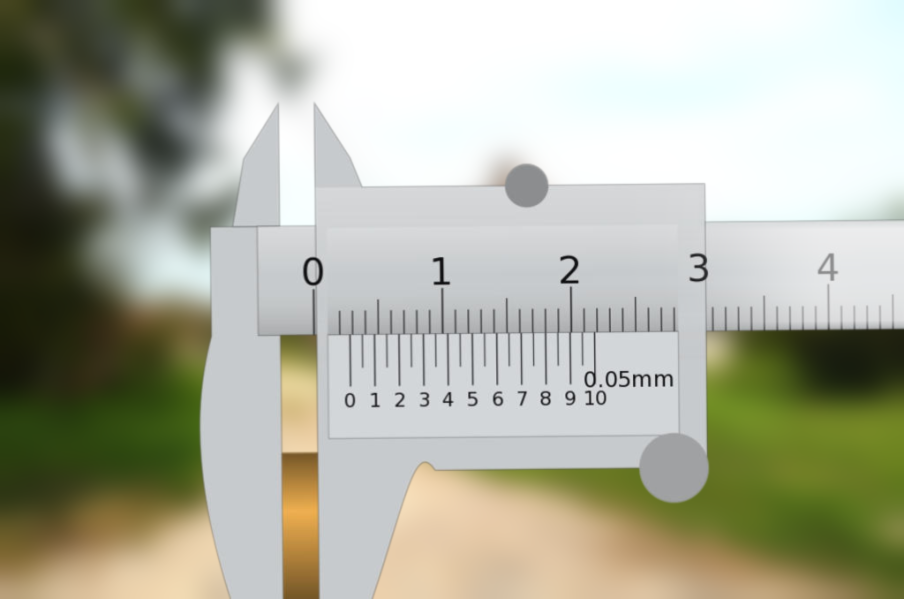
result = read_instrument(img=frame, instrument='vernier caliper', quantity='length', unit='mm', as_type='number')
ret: 2.8 mm
